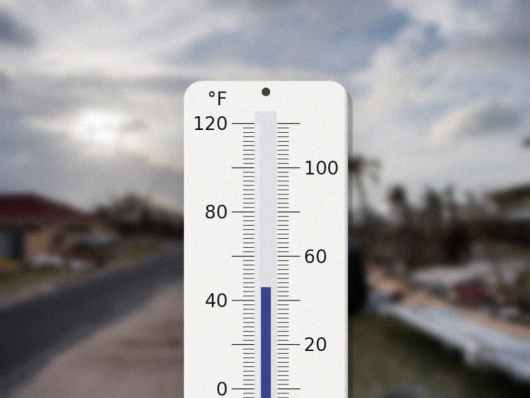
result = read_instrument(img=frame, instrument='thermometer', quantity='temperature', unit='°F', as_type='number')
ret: 46 °F
